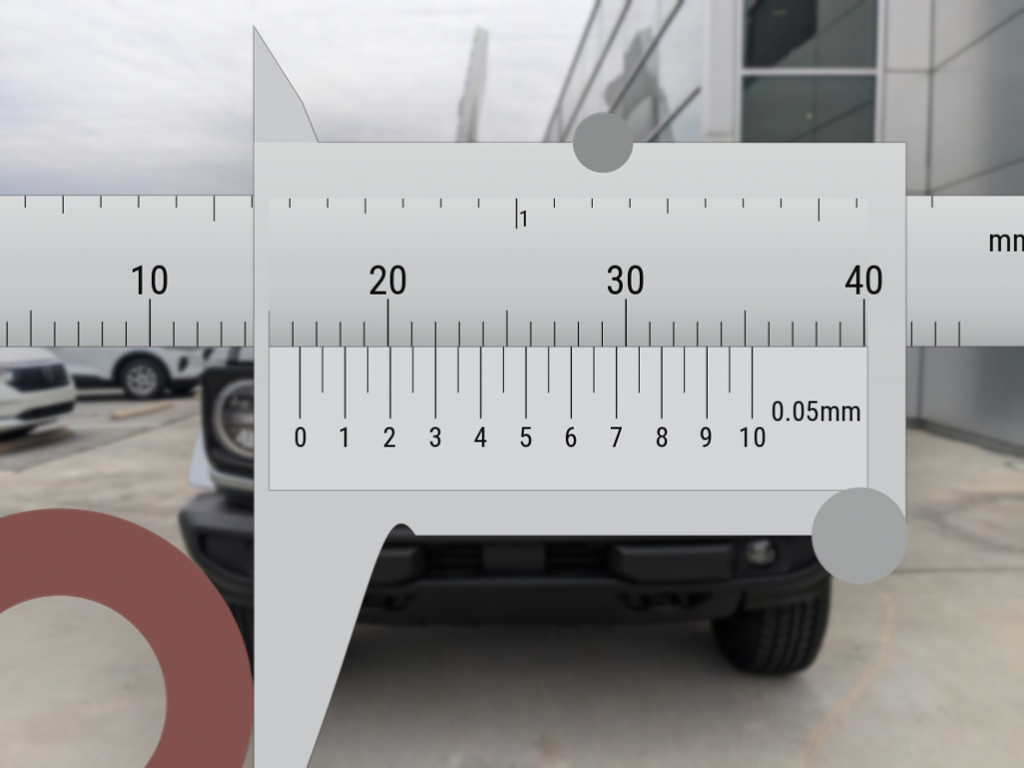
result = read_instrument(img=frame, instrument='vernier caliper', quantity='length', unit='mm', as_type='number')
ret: 16.30 mm
